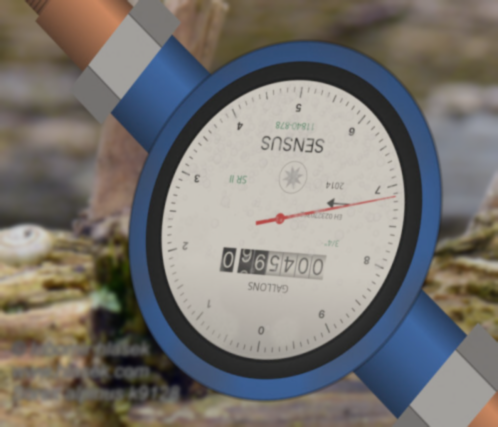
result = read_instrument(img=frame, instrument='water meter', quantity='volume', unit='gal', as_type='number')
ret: 45957.1 gal
